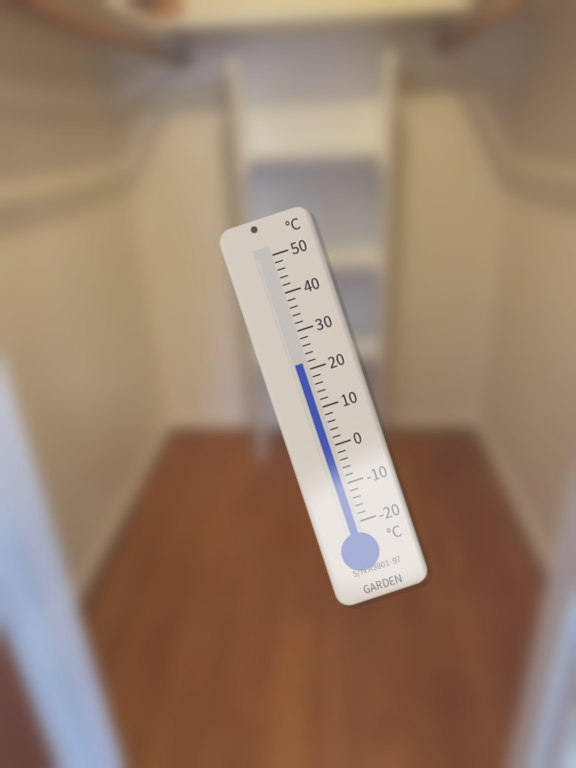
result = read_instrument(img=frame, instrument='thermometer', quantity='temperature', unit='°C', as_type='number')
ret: 22 °C
